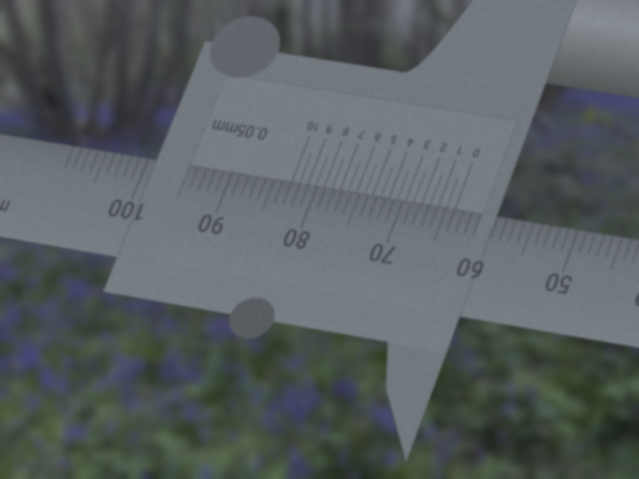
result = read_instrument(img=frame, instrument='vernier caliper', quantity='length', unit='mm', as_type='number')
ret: 64.0 mm
